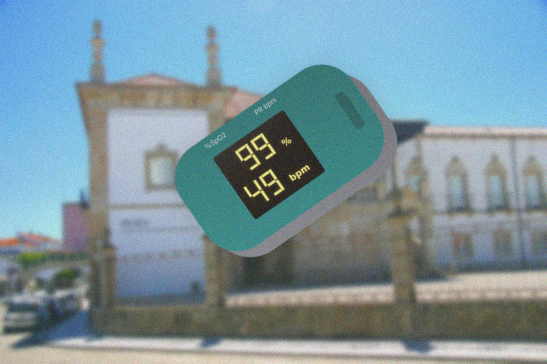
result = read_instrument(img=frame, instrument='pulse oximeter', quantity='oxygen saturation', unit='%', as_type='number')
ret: 99 %
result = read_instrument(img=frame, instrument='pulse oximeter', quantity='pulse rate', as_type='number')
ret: 49 bpm
